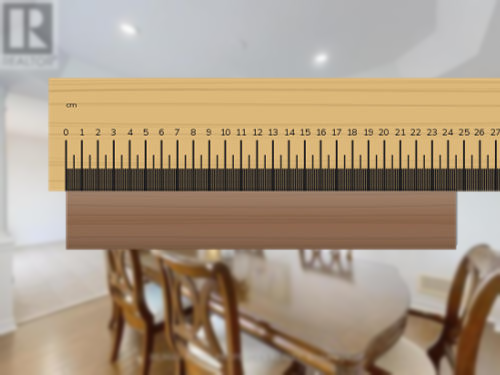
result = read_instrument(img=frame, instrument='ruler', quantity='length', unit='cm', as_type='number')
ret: 24.5 cm
